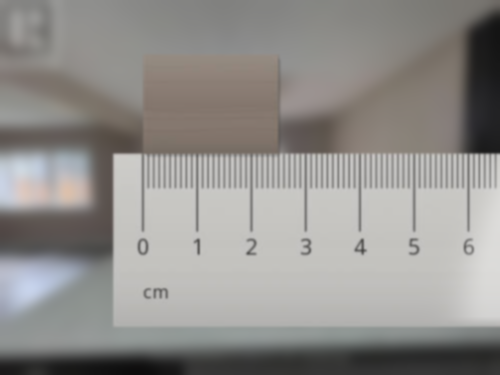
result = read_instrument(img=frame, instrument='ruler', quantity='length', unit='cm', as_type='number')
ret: 2.5 cm
